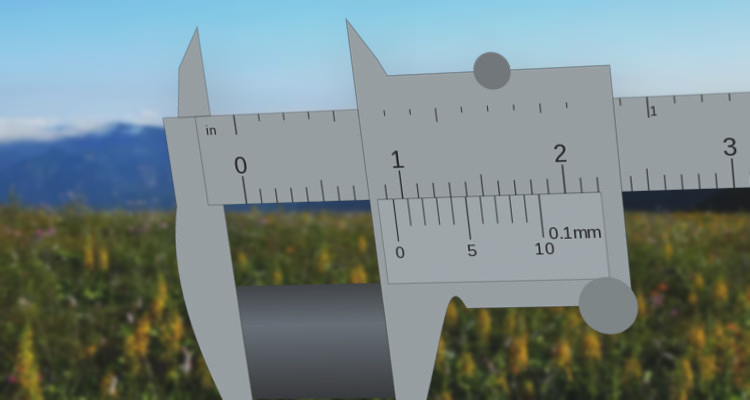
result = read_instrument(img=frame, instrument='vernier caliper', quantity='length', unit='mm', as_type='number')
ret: 9.4 mm
